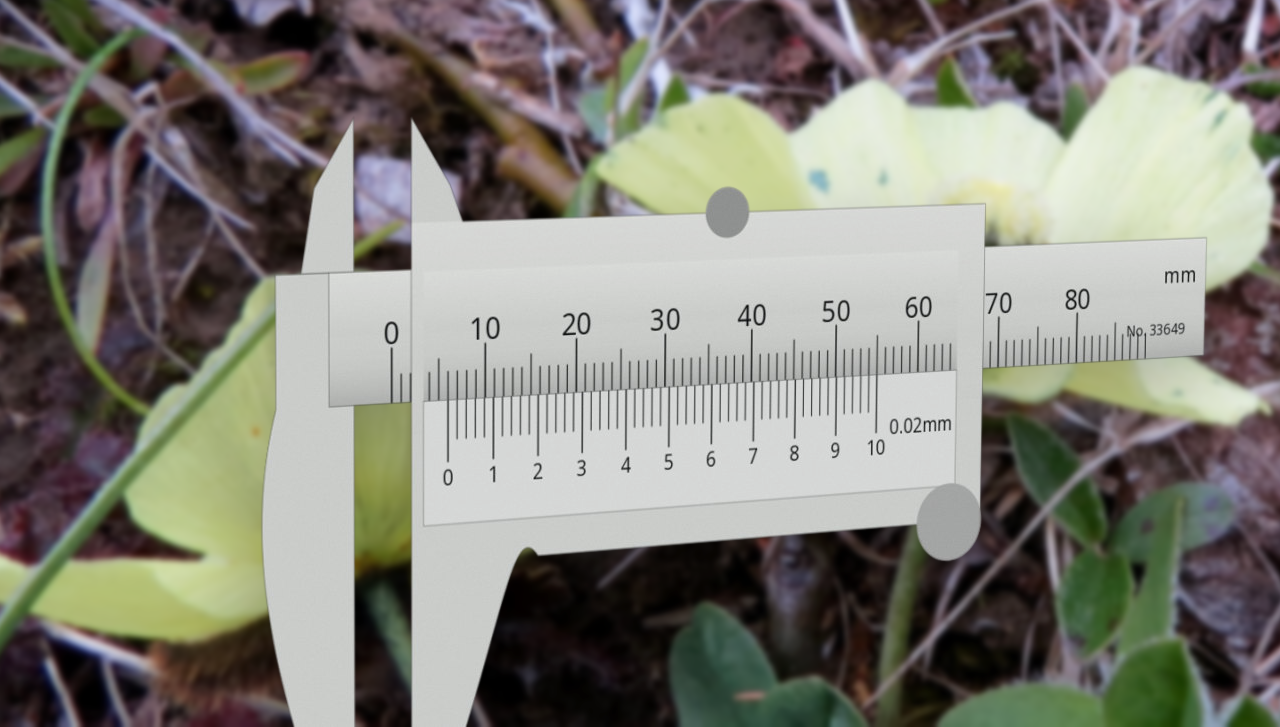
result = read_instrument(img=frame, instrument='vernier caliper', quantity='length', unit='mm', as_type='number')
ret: 6.0 mm
